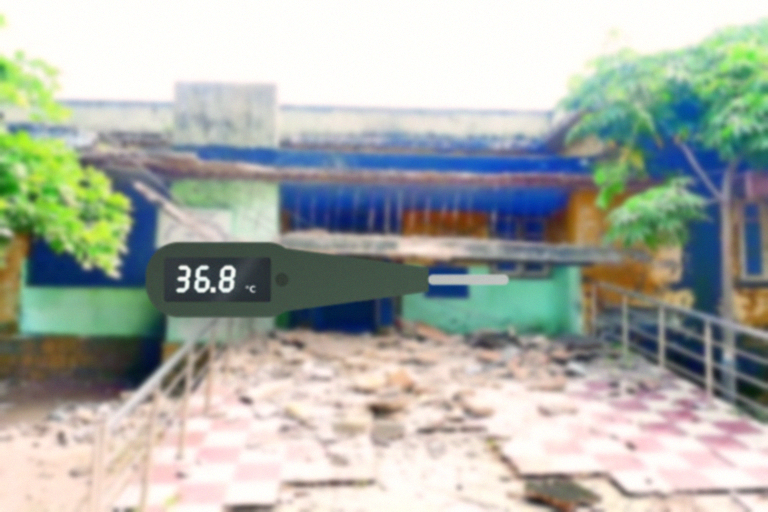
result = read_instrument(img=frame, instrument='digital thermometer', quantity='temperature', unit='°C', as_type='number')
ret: 36.8 °C
